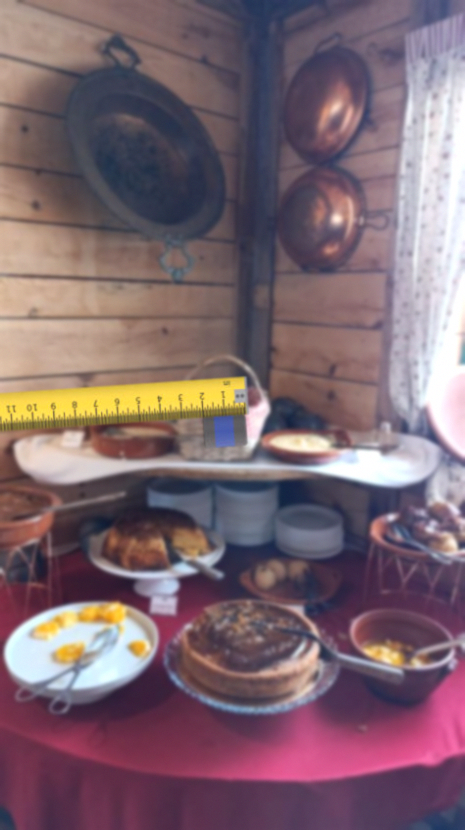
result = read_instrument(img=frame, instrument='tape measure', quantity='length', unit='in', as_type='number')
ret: 2 in
